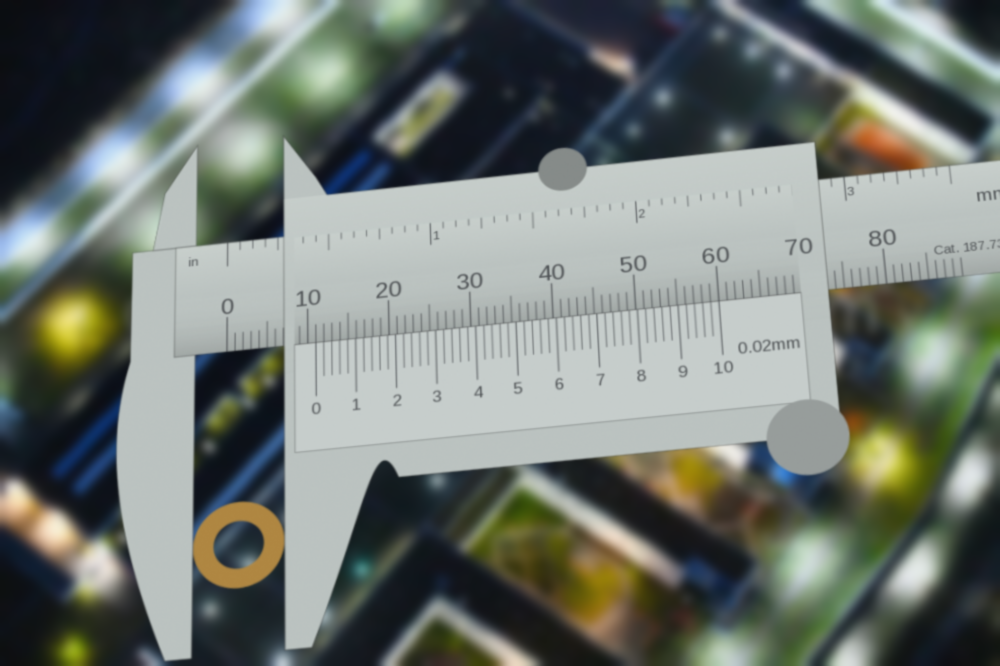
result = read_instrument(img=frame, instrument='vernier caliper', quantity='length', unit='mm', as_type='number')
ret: 11.0 mm
